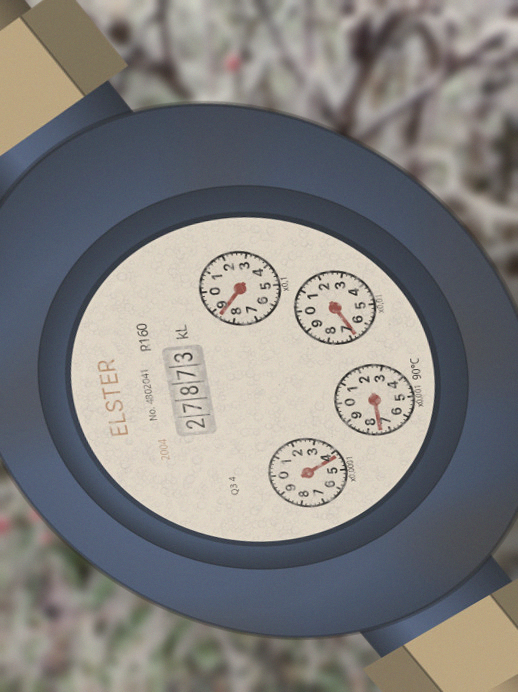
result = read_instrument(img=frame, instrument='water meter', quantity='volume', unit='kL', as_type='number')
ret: 27873.8674 kL
